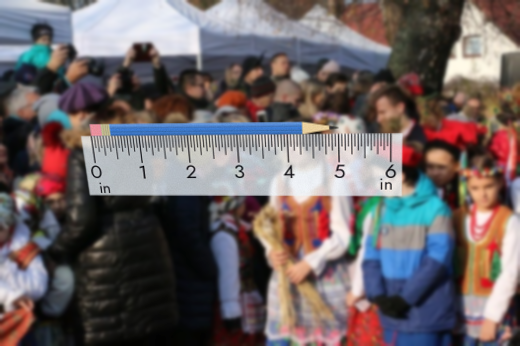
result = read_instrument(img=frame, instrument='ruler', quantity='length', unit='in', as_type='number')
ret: 5 in
